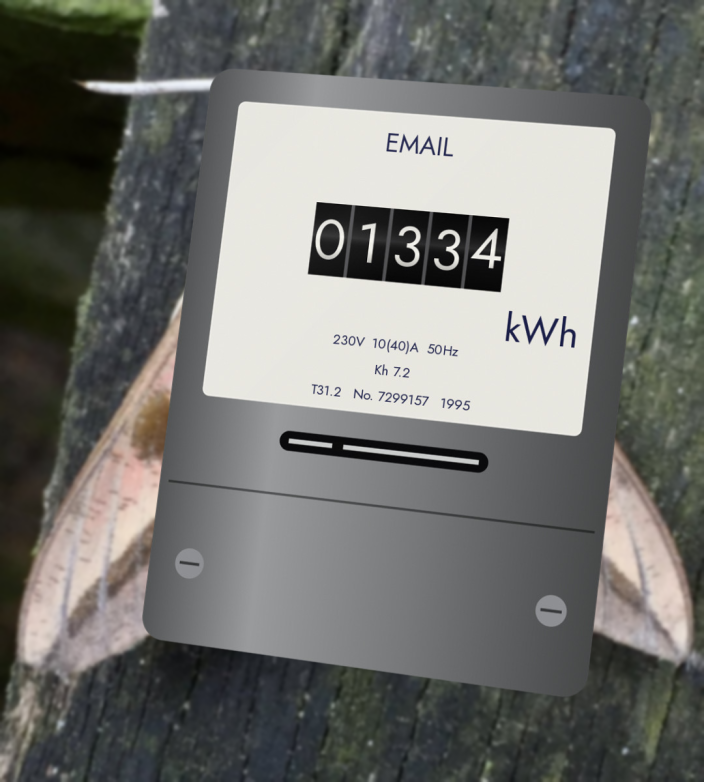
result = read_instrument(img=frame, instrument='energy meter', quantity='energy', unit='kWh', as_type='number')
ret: 1334 kWh
